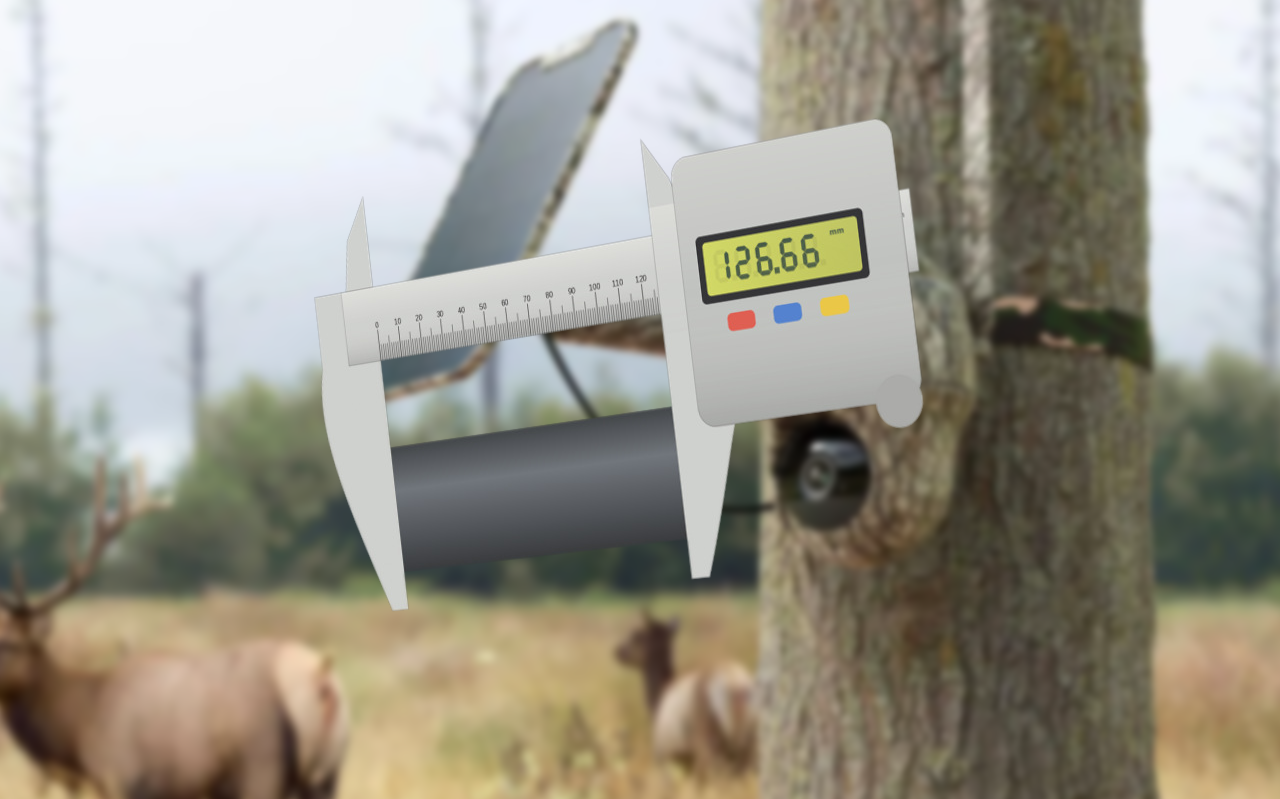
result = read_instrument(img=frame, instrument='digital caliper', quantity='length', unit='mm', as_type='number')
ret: 126.66 mm
